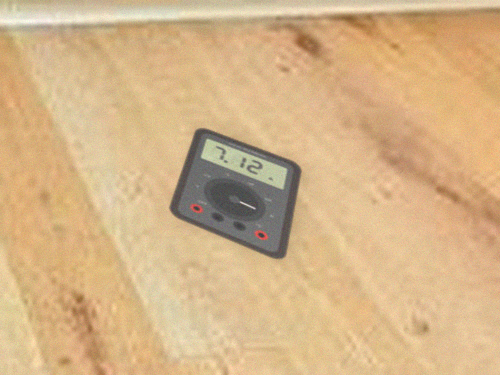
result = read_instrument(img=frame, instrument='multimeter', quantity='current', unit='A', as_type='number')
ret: 7.12 A
